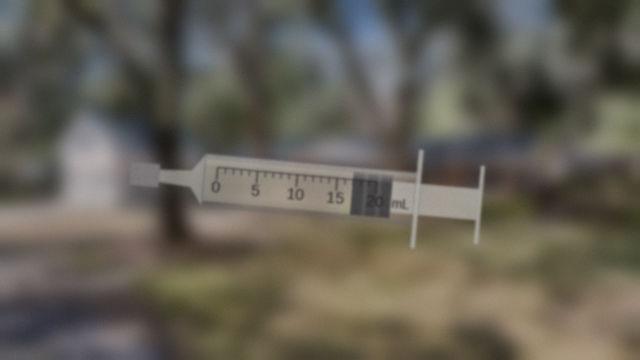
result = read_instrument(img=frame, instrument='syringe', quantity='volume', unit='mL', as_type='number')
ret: 17 mL
